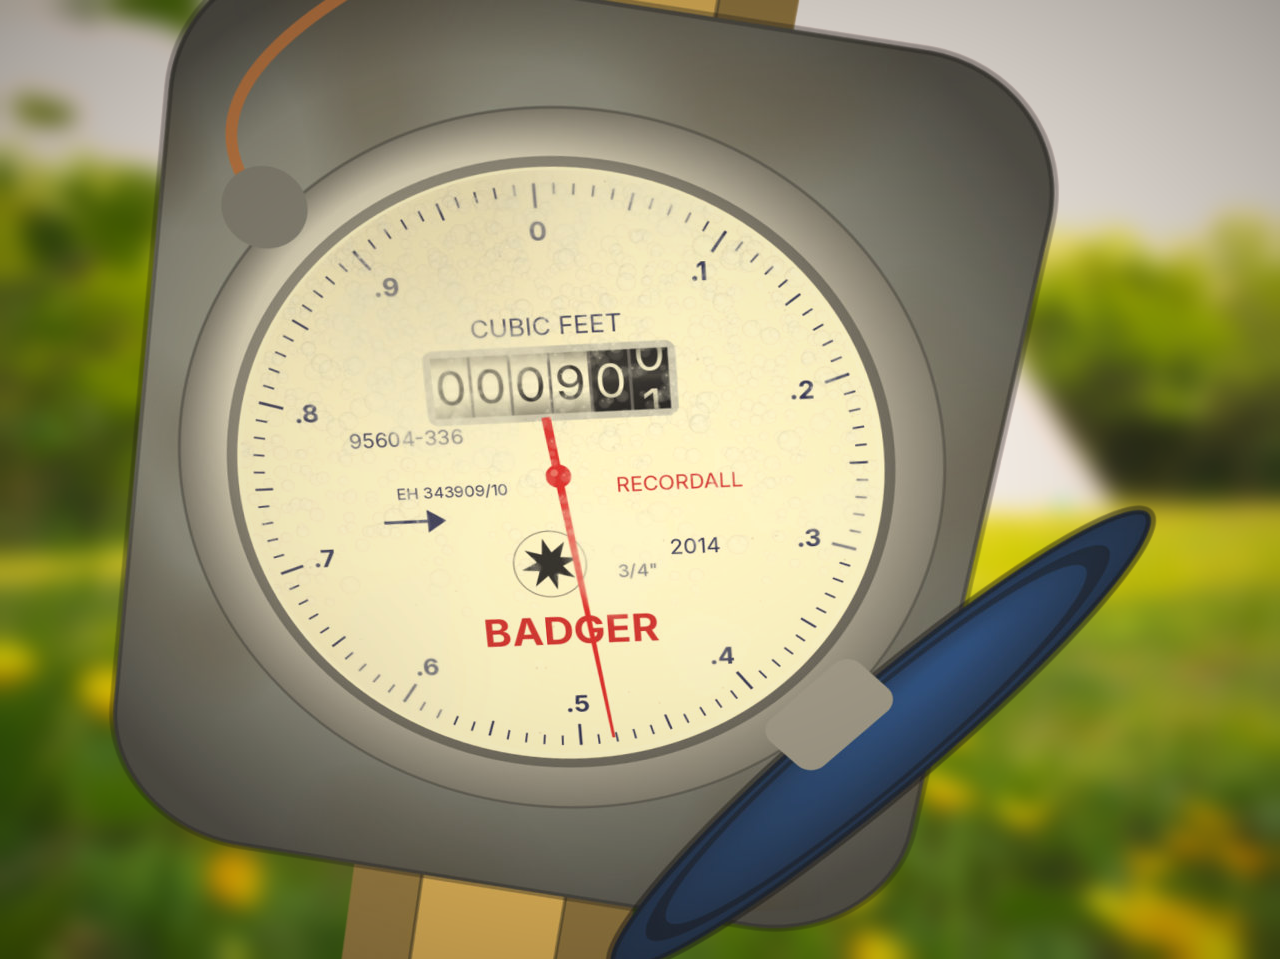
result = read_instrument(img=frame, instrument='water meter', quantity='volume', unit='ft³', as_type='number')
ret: 900.48 ft³
